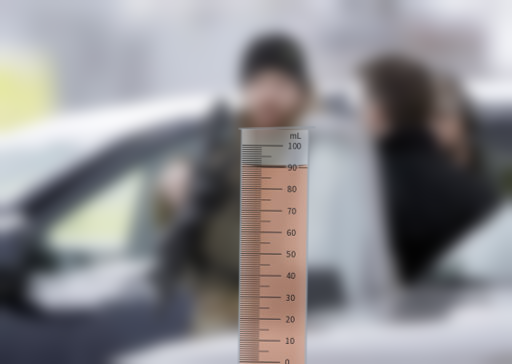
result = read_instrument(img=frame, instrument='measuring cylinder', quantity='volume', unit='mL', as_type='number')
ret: 90 mL
